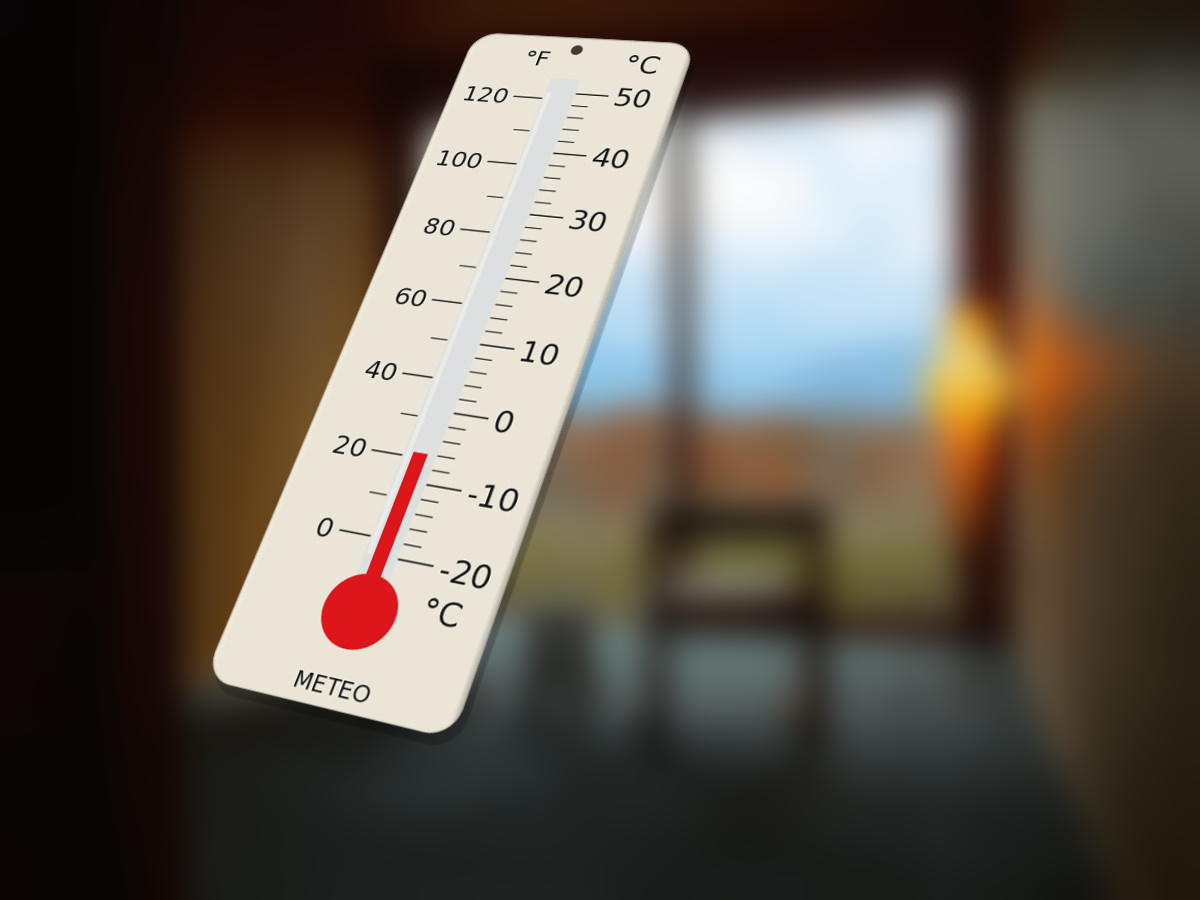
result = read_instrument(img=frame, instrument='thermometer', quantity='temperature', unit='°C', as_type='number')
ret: -6 °C
